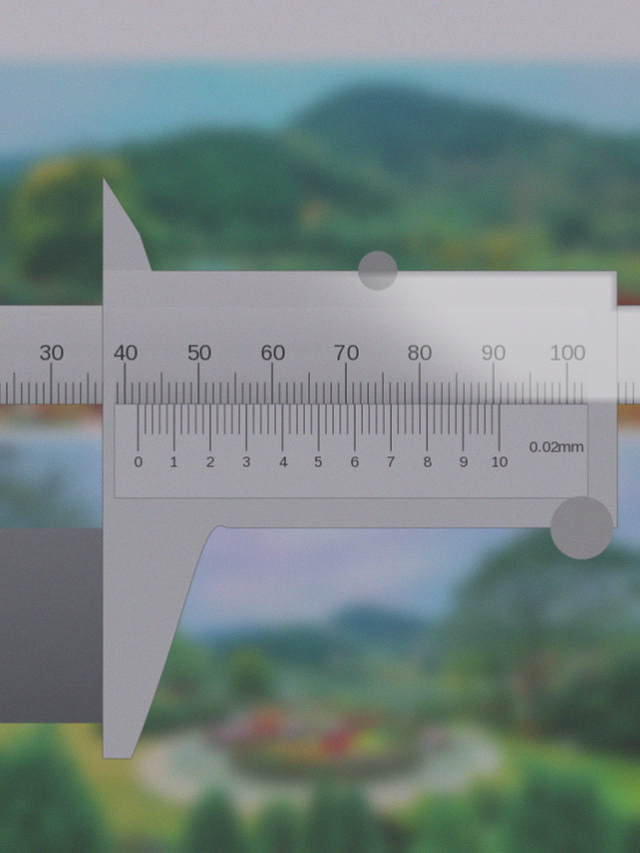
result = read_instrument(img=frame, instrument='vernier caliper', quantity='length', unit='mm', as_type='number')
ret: 41.8 mm
